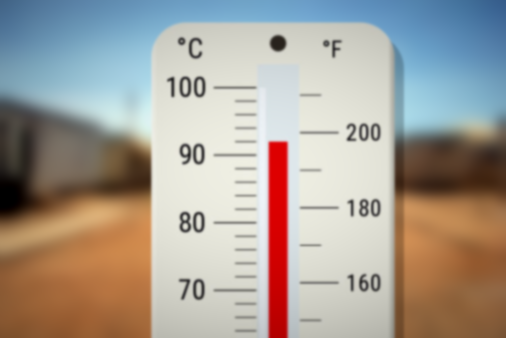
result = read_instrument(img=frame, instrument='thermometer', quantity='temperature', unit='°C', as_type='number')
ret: 92 °C
